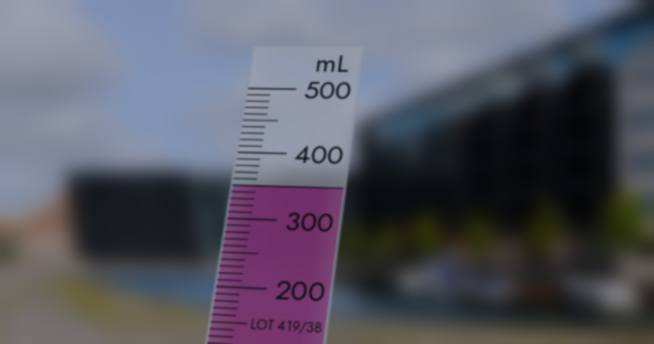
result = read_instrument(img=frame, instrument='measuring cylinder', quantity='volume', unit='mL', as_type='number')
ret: 350 mL
